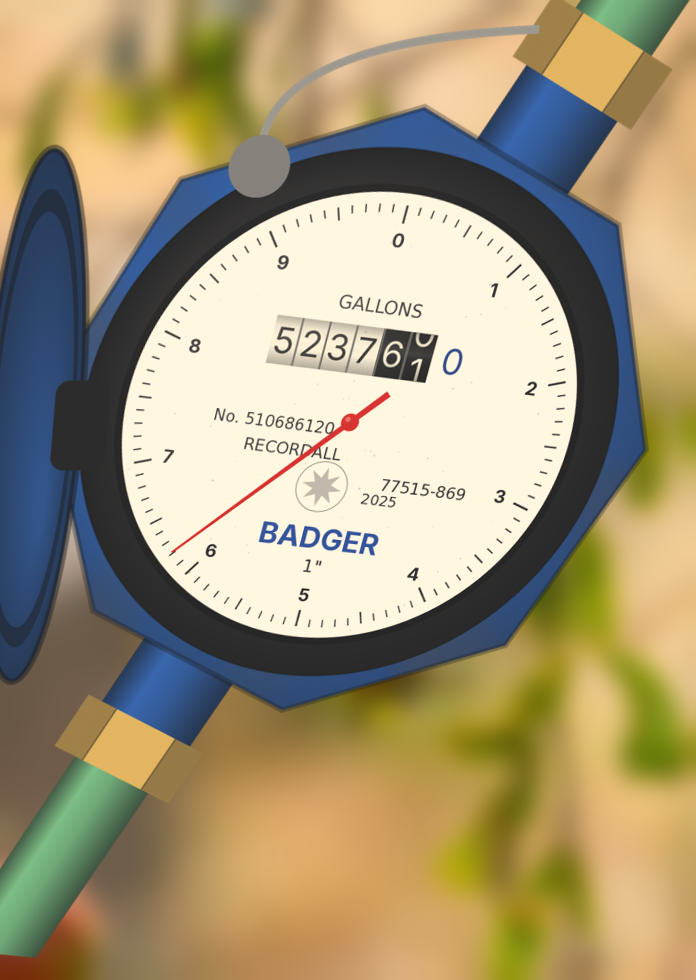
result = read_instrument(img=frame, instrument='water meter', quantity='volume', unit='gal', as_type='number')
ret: 5237606.2 gal
